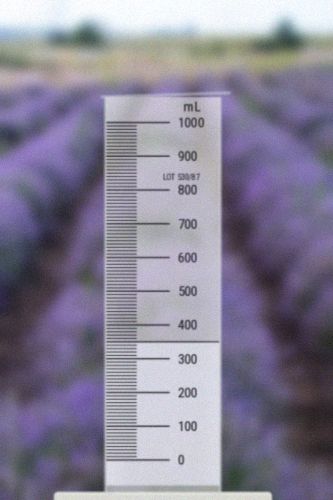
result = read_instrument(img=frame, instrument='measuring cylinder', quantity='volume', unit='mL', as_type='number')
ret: 350 mL
